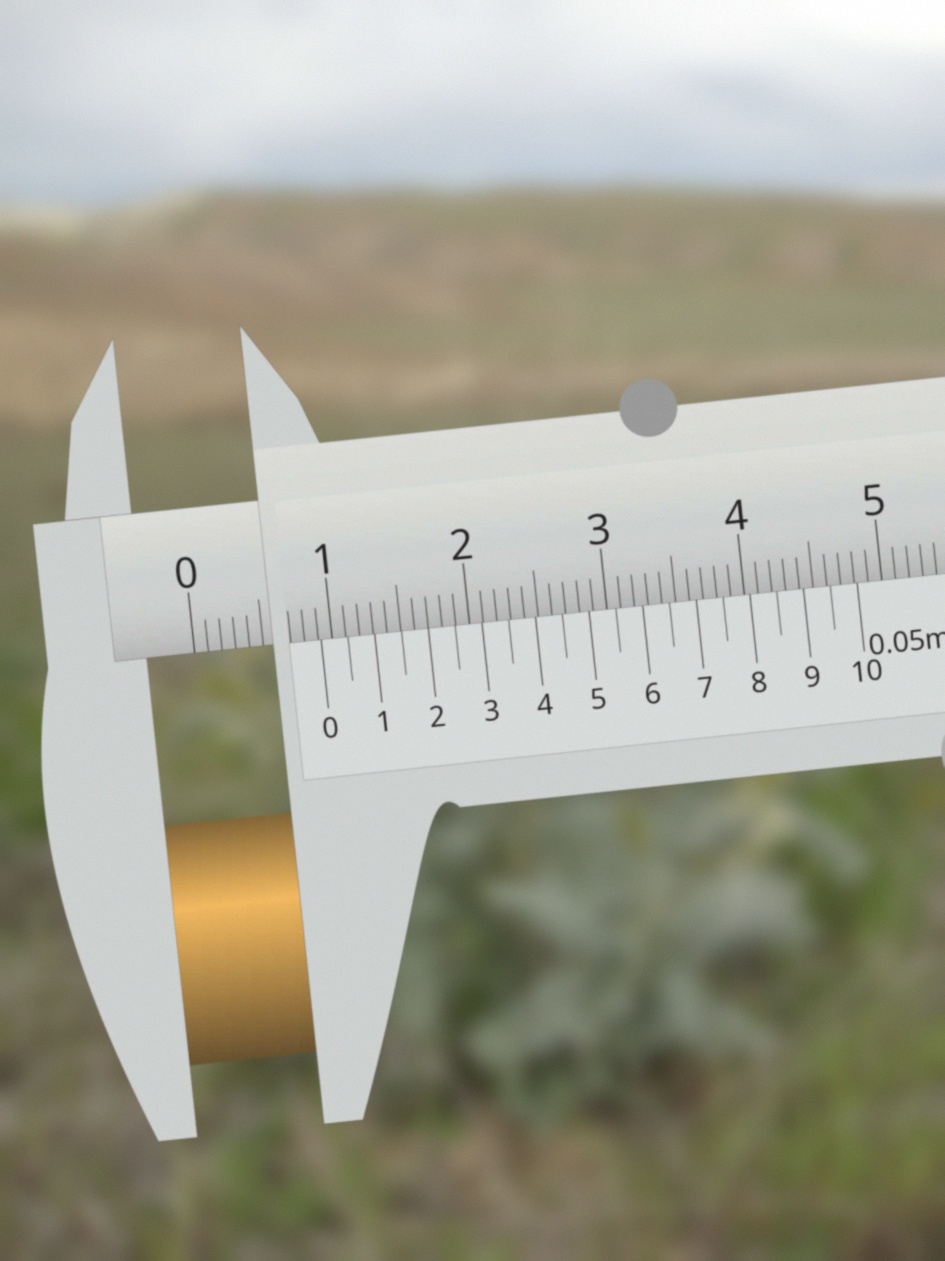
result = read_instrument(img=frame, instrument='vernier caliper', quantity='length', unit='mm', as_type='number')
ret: 9.2 mm
